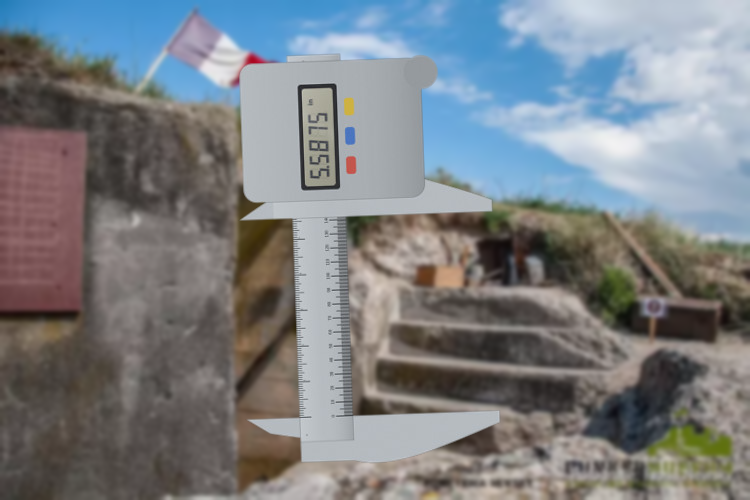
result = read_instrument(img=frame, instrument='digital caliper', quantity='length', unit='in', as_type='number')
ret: 5.5875 in
